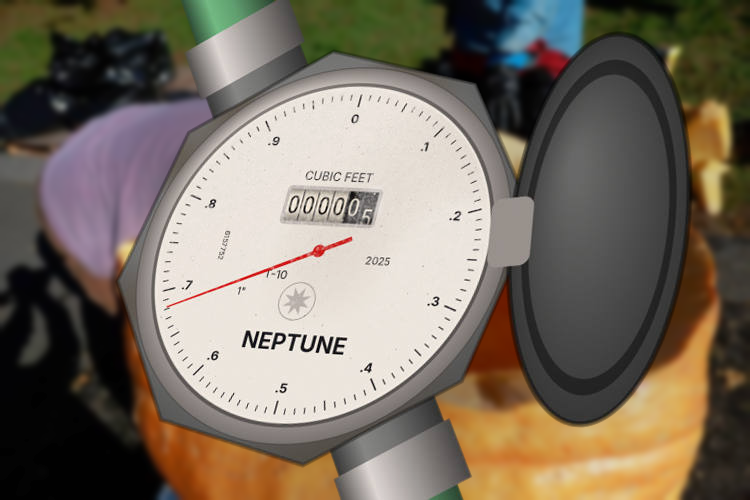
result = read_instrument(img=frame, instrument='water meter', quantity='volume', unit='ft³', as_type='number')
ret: 4.68 ft³
